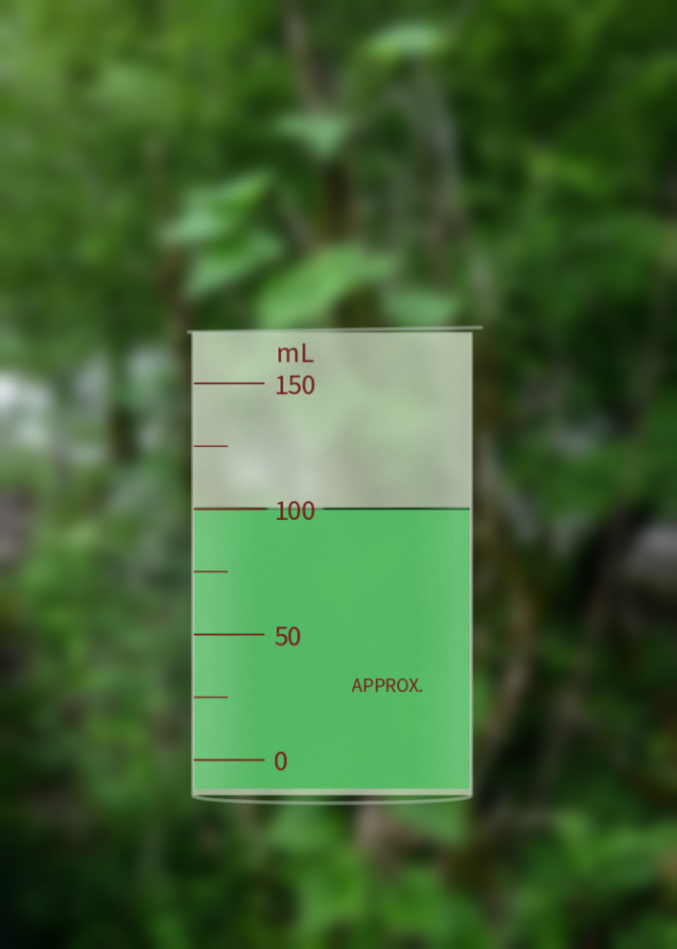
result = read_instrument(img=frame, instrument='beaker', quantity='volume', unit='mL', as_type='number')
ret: 100 mL
